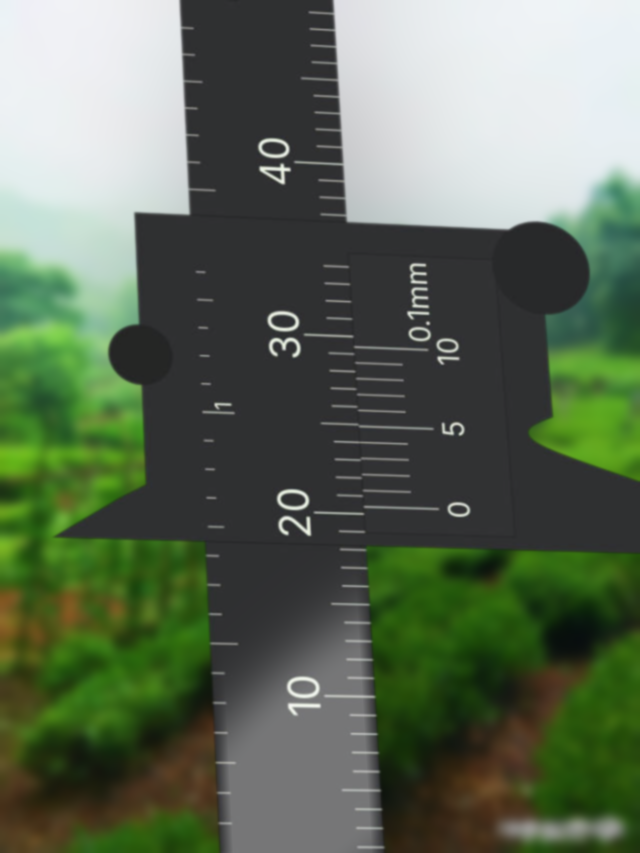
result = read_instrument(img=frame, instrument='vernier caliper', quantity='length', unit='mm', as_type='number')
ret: 20.4 mm
